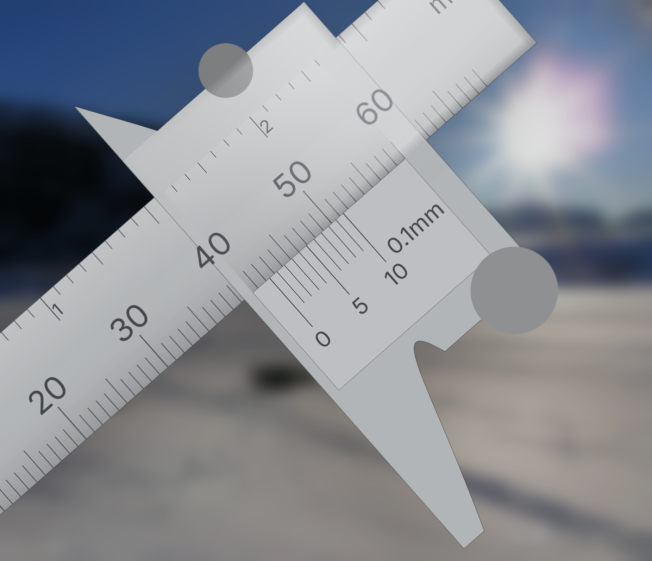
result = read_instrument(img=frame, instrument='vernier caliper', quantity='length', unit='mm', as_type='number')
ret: 42.4 mm
